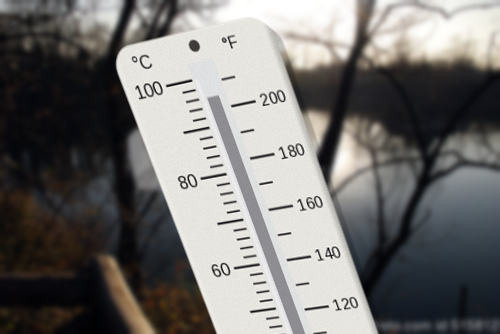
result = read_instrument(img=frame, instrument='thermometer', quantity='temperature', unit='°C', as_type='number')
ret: 96 °C
